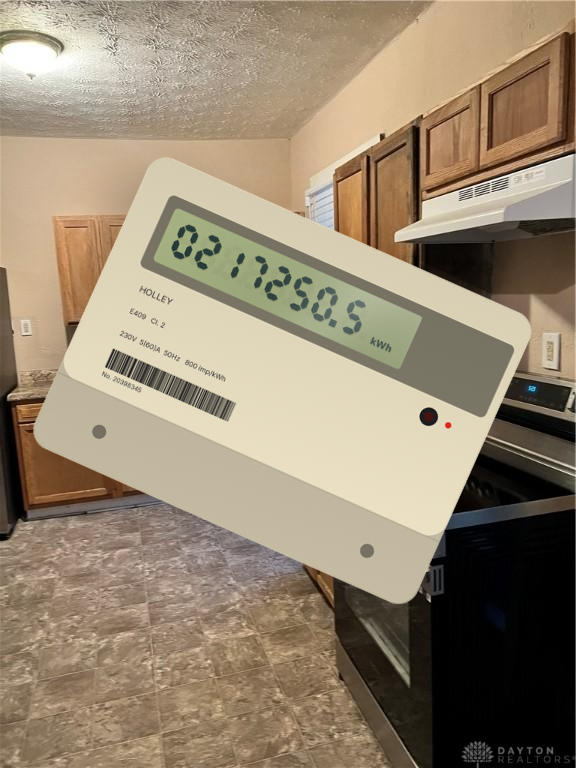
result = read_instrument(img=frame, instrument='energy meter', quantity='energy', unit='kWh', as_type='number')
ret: 217250.5 kWh
